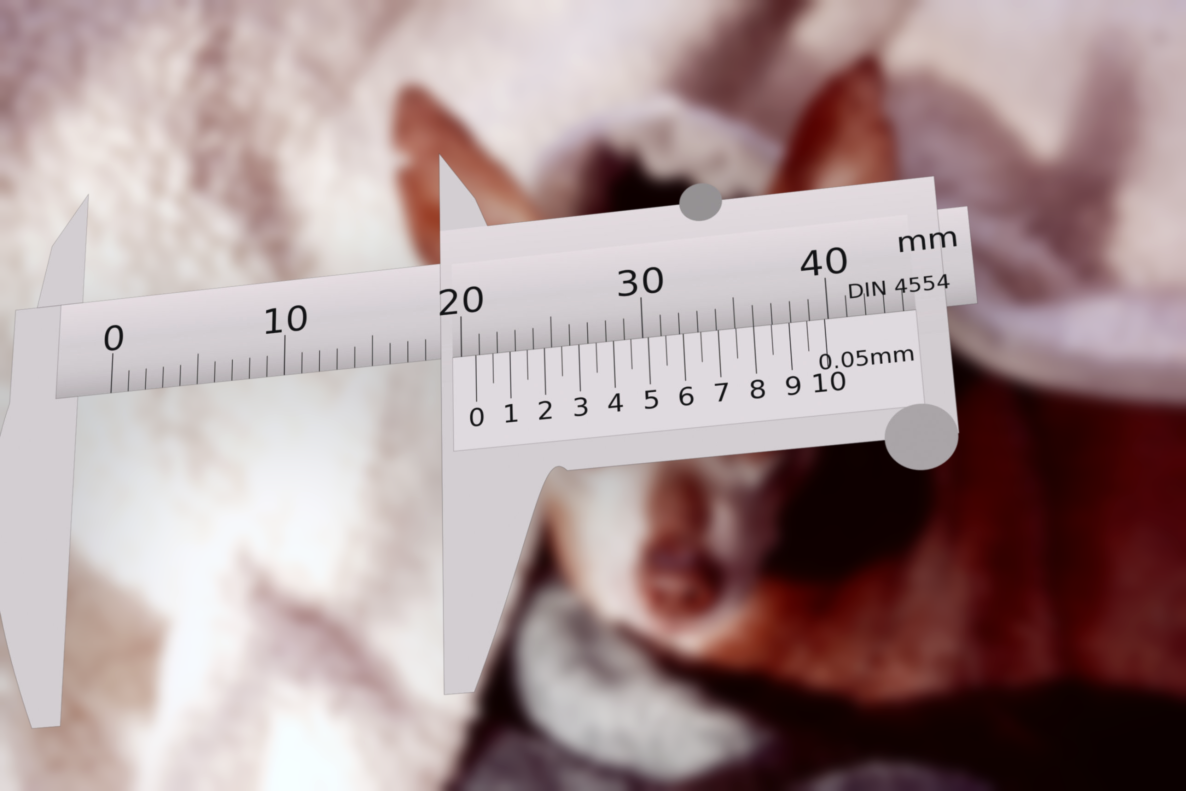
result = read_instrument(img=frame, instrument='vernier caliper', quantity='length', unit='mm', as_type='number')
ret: 20.8 mm
